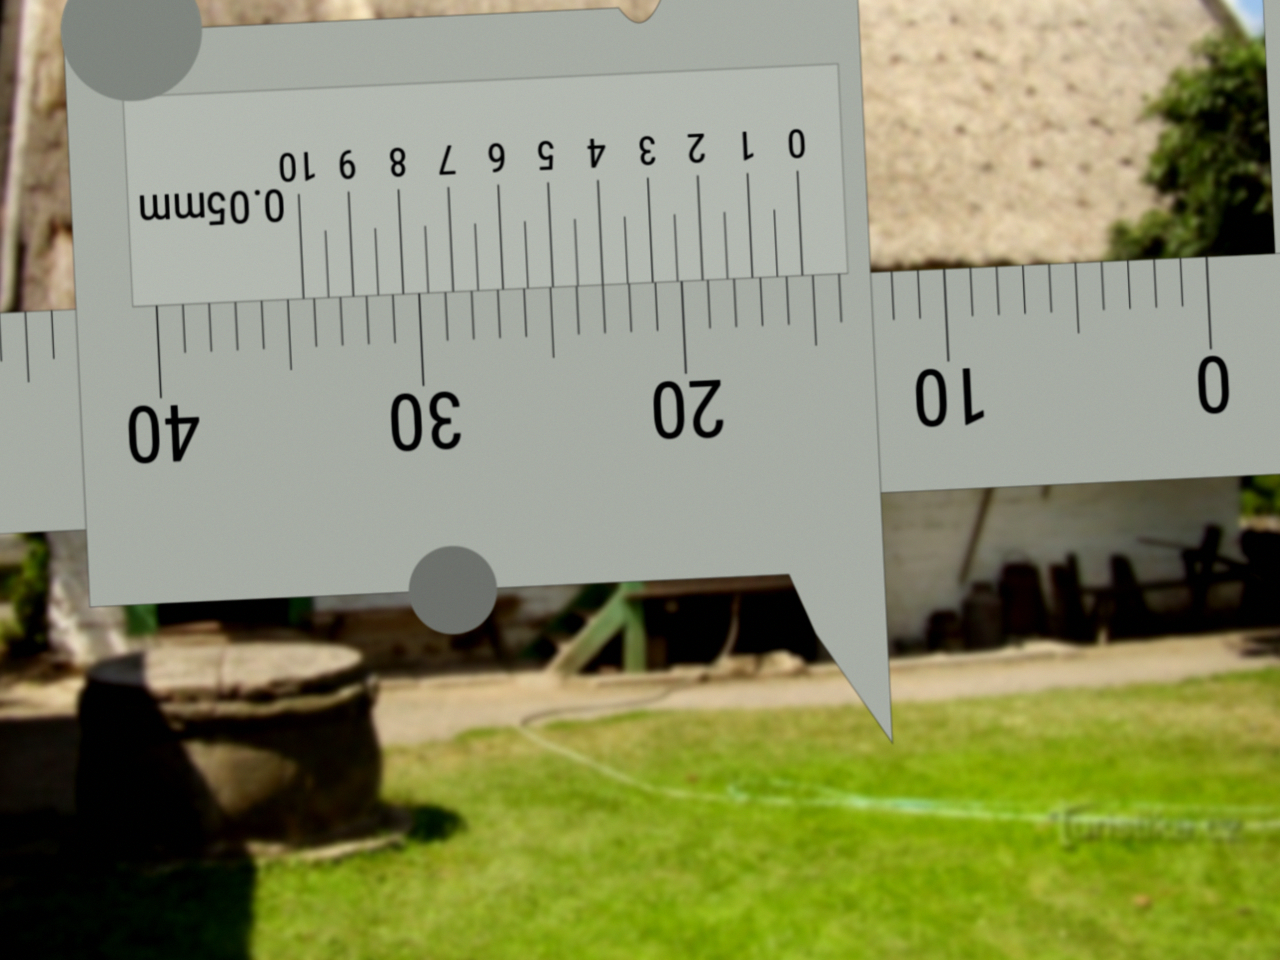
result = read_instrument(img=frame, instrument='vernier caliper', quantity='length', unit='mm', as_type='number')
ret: 15.4 mm
